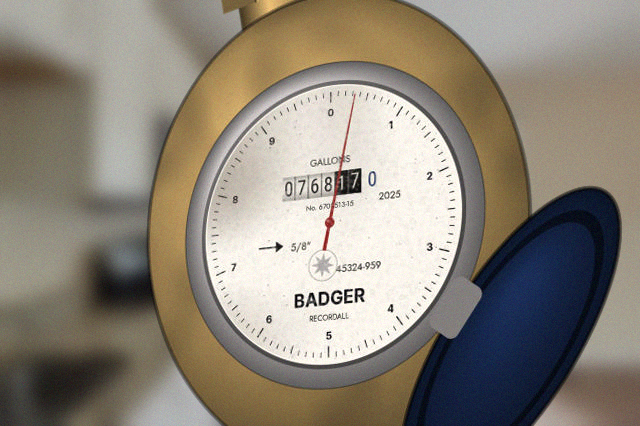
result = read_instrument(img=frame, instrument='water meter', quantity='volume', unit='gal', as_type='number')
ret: 768170.3 gal
